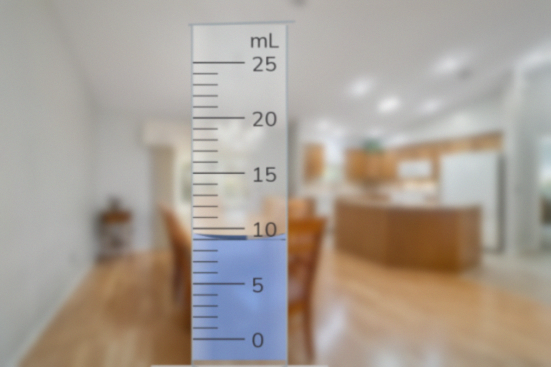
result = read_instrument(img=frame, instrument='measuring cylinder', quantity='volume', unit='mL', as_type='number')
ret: 9 mL
